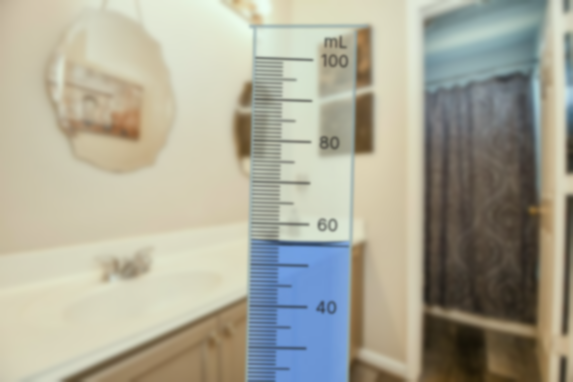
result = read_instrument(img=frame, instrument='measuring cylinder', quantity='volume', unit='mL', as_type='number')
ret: 55 mL
